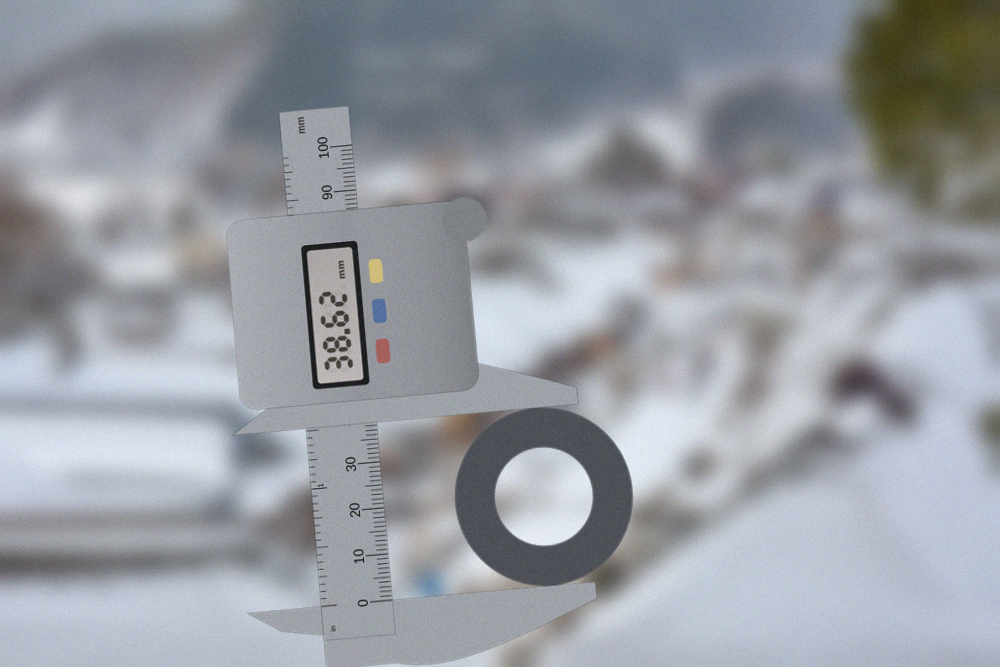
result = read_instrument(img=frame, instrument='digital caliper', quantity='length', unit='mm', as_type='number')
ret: 38.62 mm
